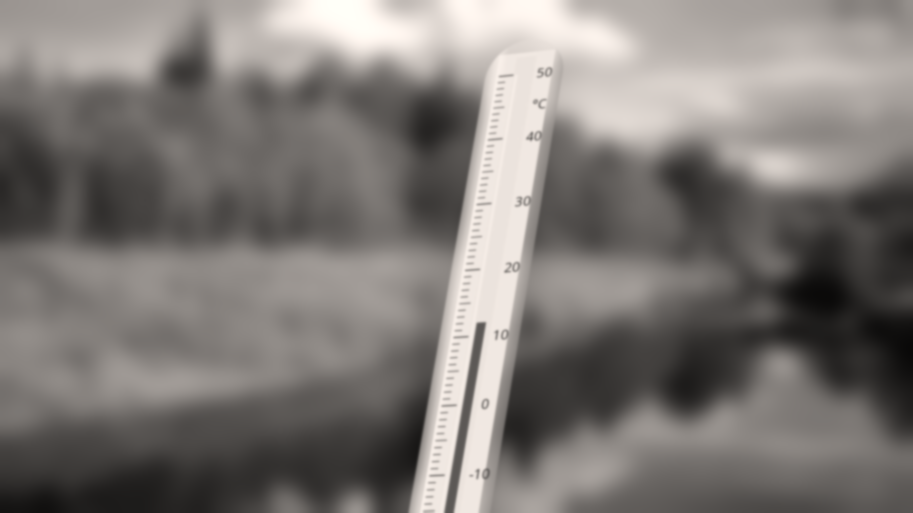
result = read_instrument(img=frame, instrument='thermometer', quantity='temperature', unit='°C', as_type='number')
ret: 12 °C
